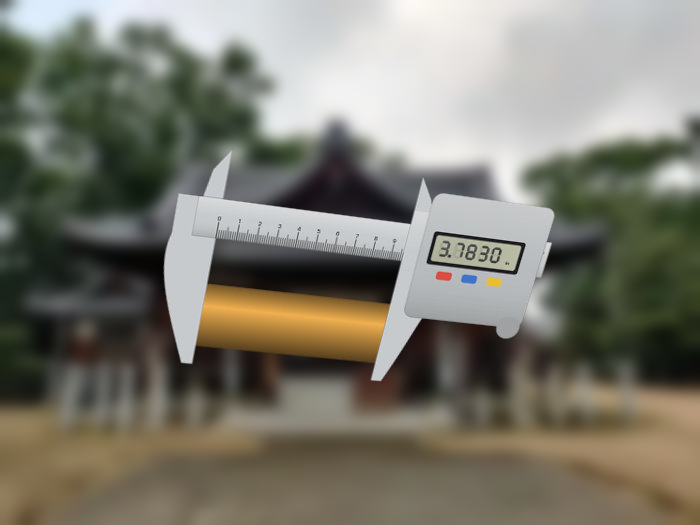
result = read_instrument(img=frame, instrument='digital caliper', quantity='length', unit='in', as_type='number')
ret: 3.7830 in
